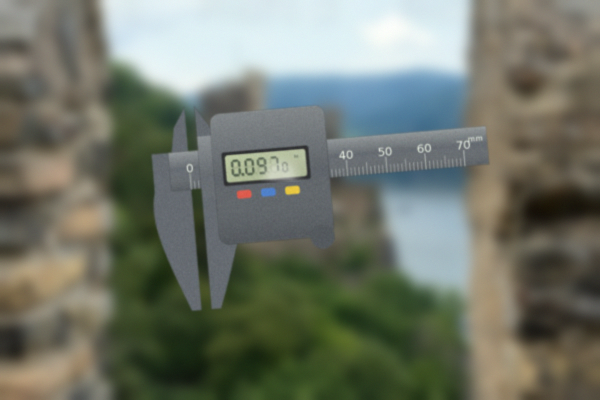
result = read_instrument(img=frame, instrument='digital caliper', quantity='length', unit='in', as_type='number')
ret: 0.0970 in
